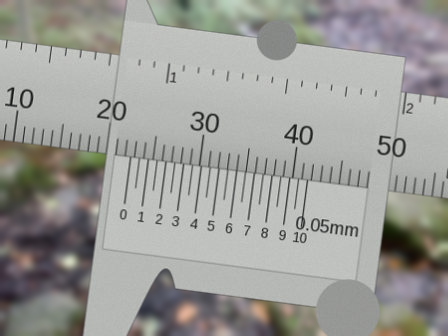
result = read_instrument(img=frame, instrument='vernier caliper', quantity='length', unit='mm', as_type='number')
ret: 22.6 mm
